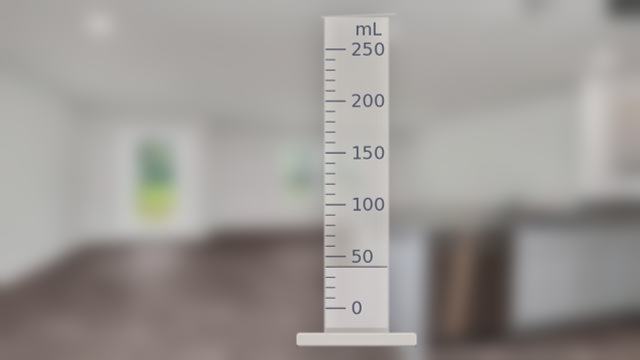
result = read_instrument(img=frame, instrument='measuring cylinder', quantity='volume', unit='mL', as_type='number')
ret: 40 mL
